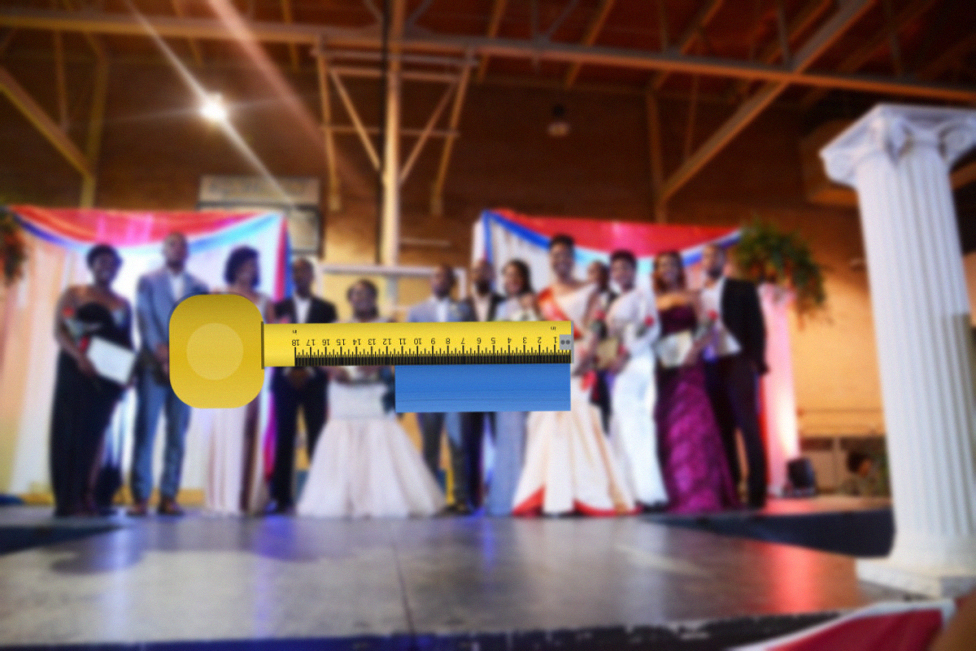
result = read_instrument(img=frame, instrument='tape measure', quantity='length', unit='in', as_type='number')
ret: 11.5 in
